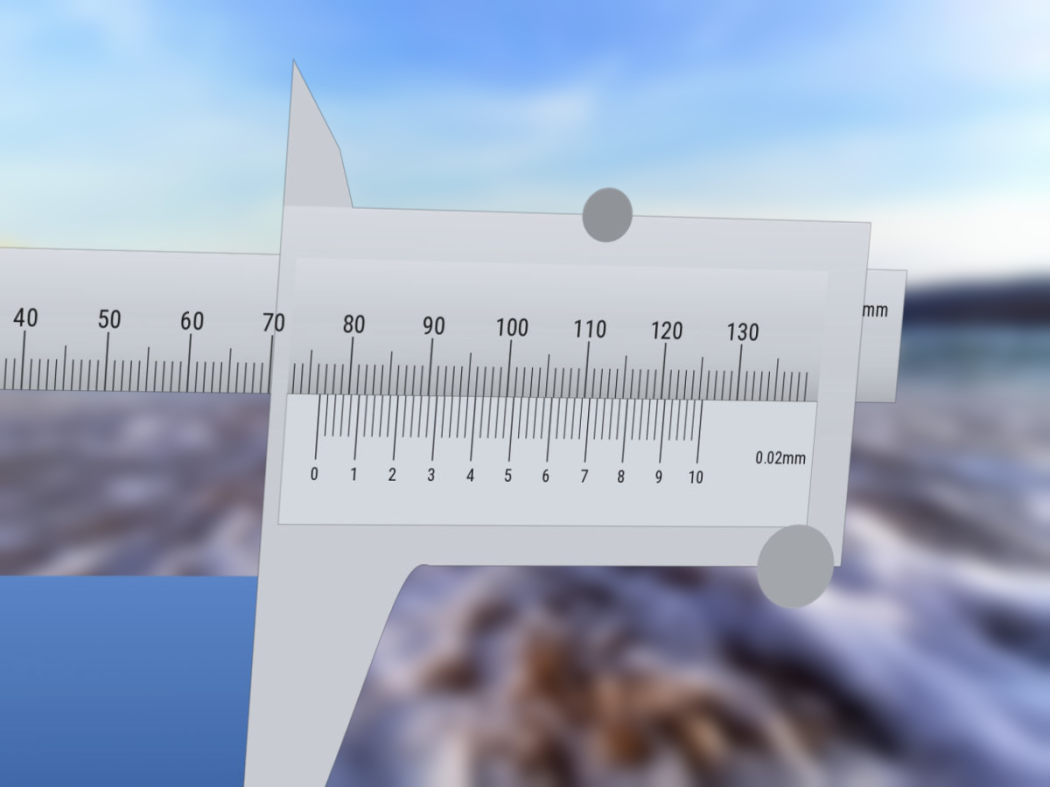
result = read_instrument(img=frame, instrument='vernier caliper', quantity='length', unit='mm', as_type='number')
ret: 76.4 mm
